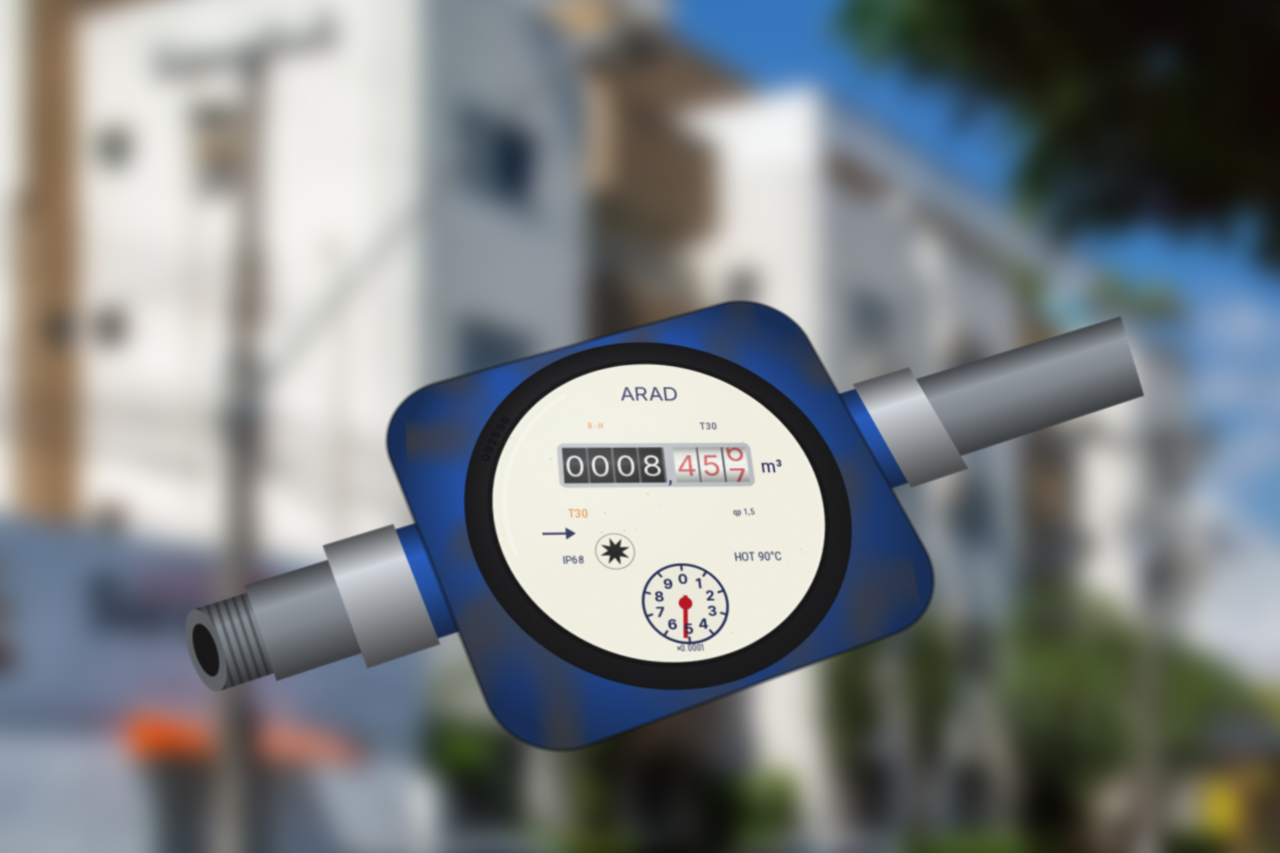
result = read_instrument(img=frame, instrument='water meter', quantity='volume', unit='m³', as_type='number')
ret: 8.4565 m³
